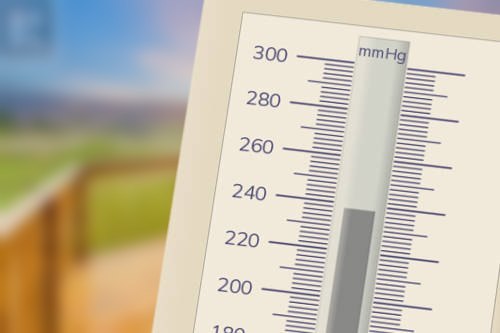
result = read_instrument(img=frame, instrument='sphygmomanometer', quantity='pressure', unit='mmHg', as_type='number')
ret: 238 mmHg
